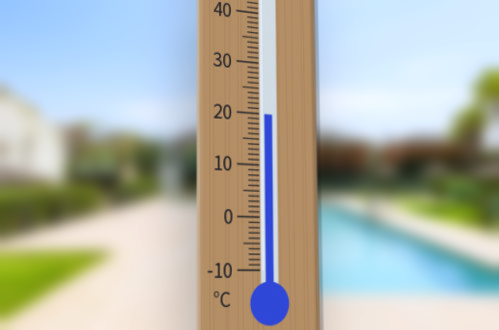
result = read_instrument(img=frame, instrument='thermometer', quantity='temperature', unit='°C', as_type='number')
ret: 20 °C
